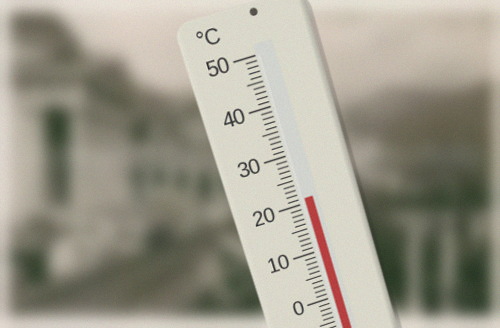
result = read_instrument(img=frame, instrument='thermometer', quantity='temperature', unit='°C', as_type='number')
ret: 21 °C
